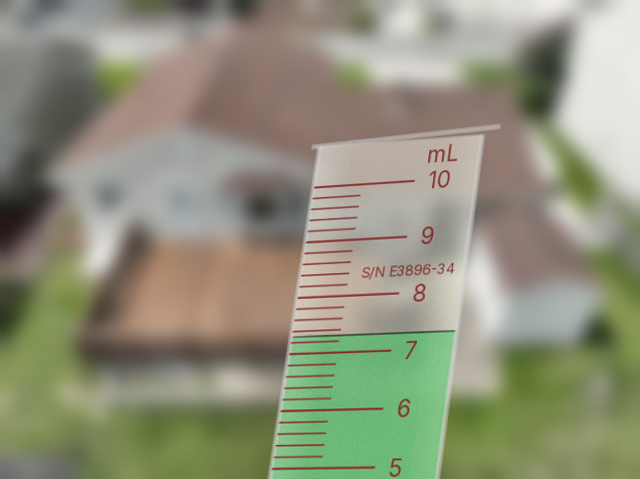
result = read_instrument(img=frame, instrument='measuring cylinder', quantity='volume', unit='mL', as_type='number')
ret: 7.3 mL
